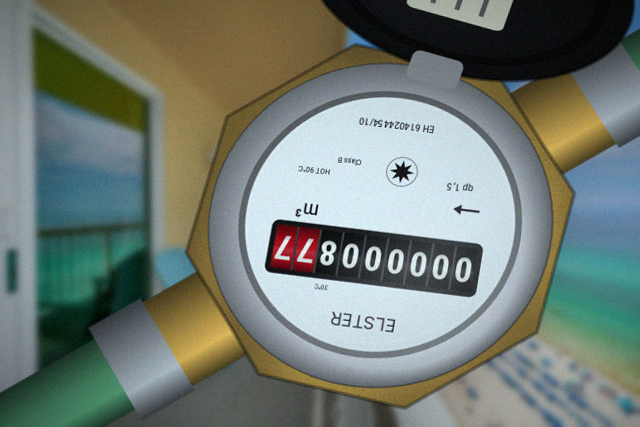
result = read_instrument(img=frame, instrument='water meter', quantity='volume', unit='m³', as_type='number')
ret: 8.77 m³
